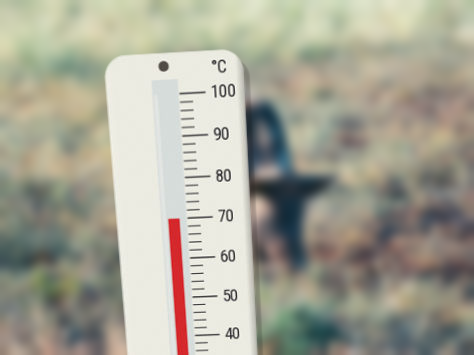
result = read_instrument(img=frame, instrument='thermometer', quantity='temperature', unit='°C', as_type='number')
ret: 70 °C
